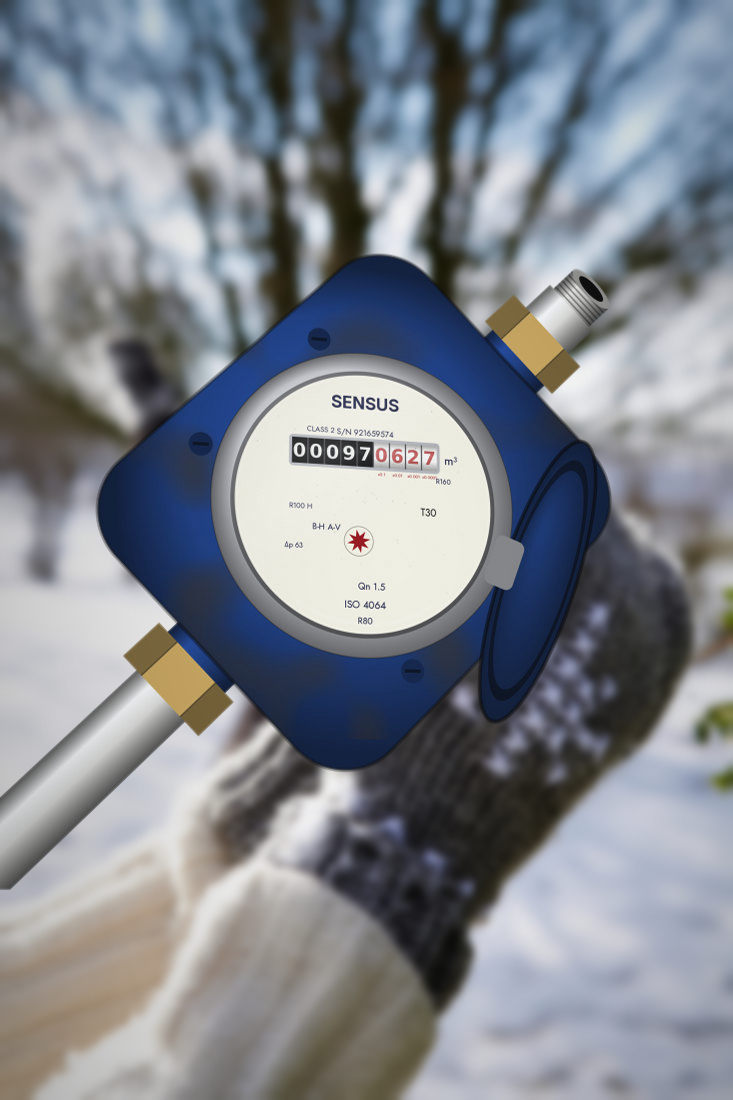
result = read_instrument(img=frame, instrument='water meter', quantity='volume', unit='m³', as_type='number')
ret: 97.0627 m³
